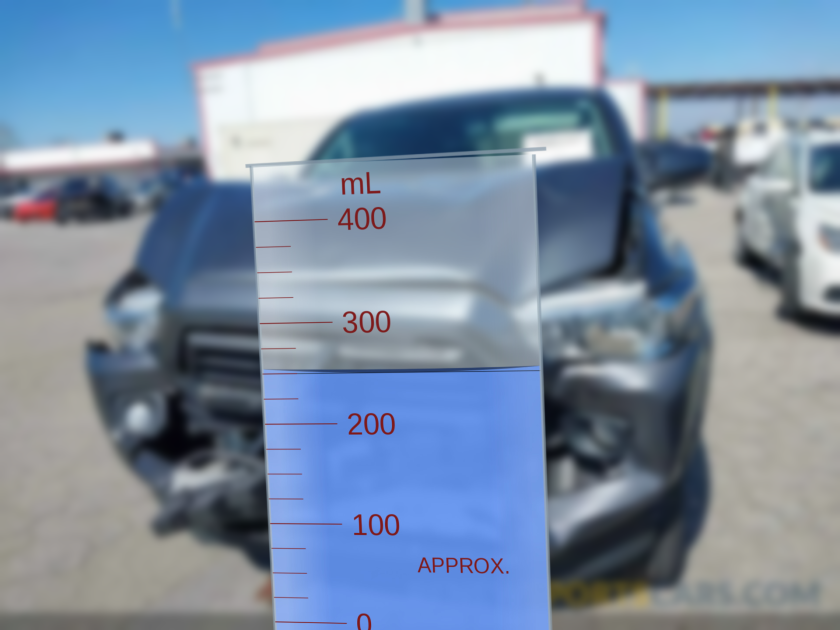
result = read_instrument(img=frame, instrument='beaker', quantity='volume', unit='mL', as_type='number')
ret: 250 mL
